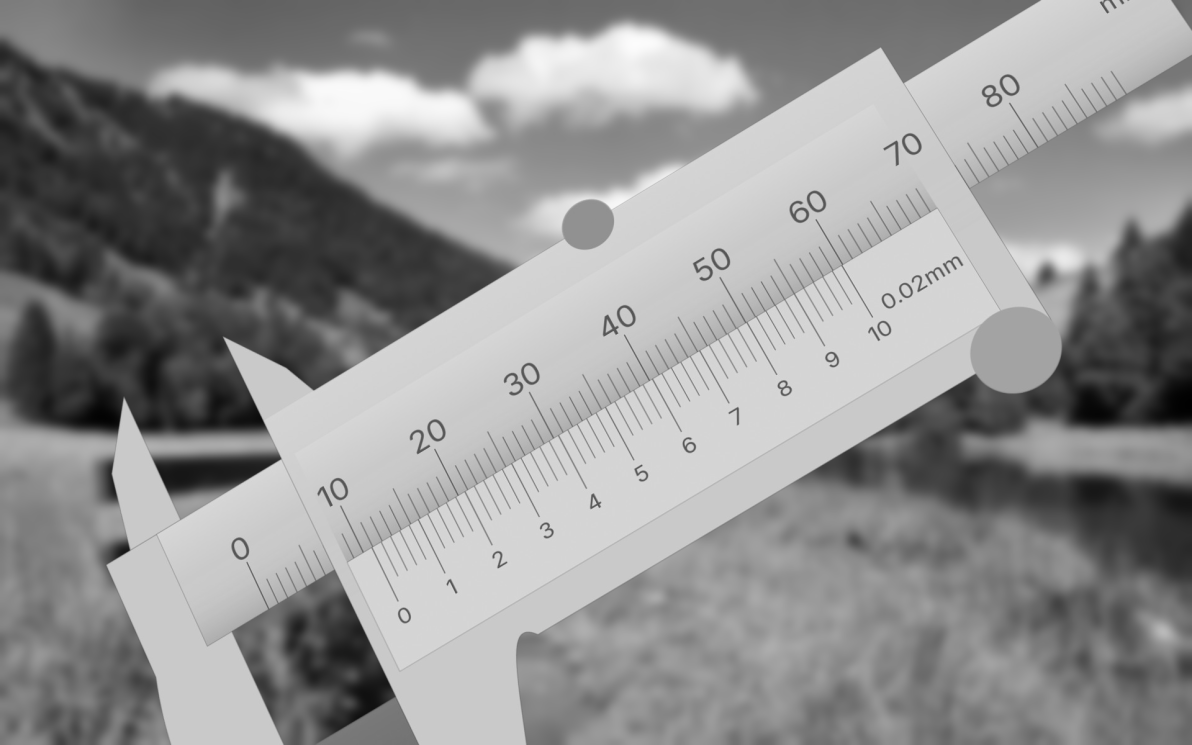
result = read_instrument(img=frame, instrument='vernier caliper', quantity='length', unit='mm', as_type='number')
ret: 10.9 mm
